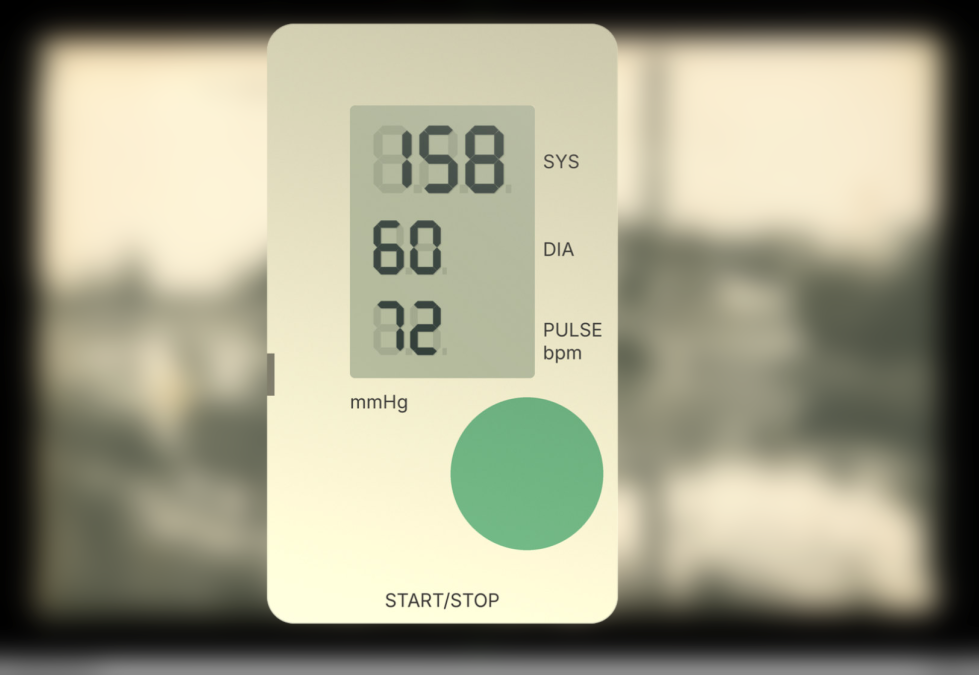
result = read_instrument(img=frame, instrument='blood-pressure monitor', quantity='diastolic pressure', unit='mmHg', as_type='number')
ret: 60 mmHg
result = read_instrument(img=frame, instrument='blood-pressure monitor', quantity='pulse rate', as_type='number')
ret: 72 bpm
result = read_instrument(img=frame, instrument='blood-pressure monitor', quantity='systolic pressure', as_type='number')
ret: 158 mmHg
